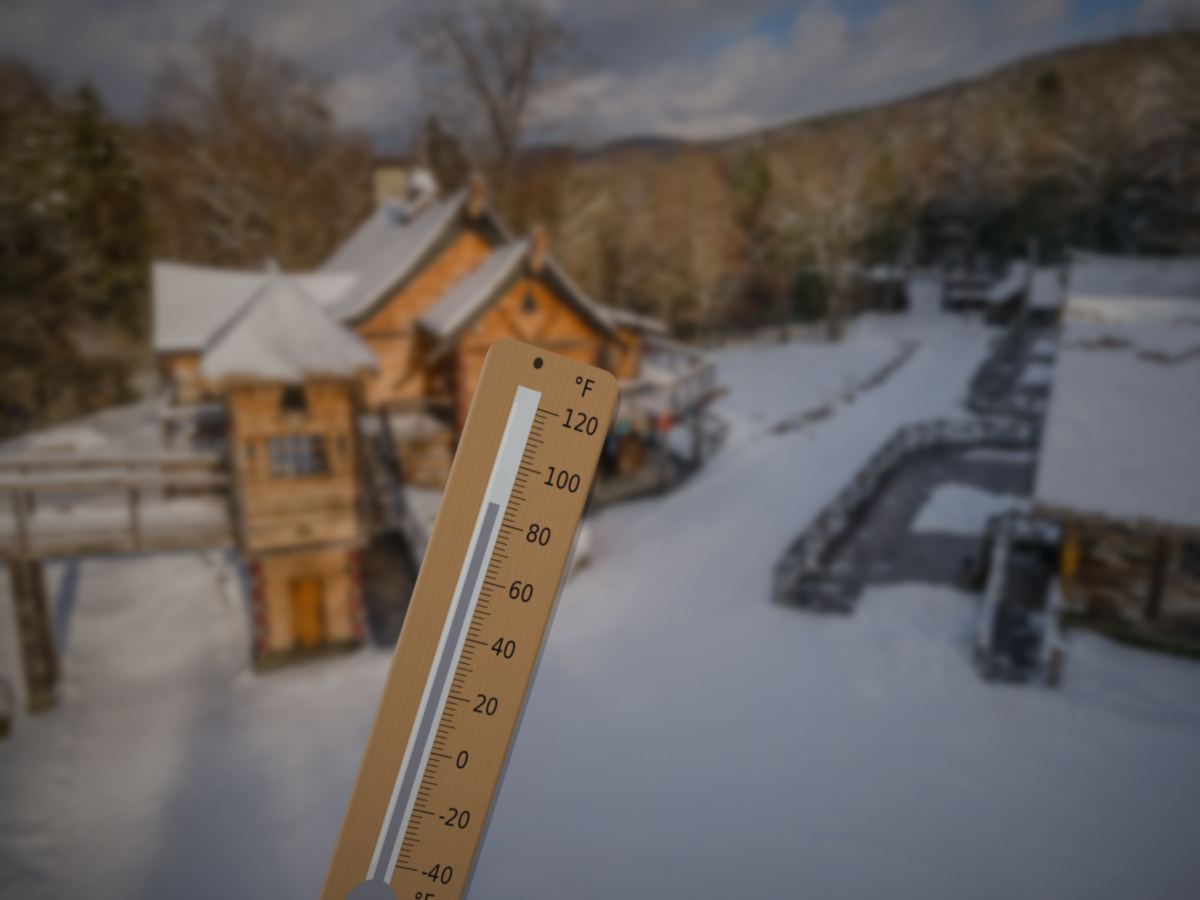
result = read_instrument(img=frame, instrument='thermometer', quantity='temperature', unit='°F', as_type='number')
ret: 86 °F
